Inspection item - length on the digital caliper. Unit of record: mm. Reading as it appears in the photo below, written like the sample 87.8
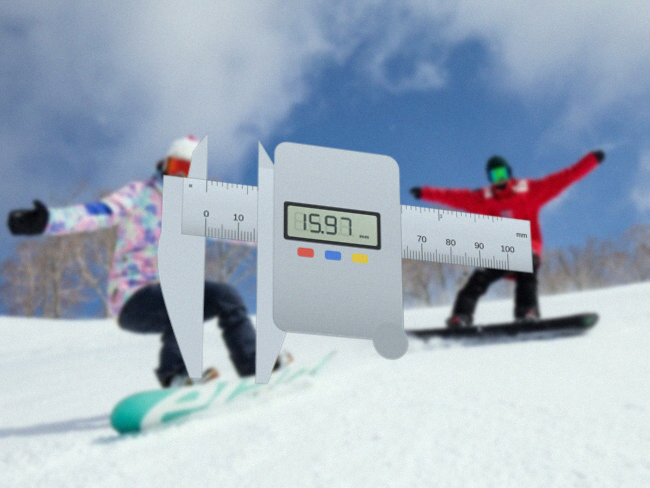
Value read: 15.97
